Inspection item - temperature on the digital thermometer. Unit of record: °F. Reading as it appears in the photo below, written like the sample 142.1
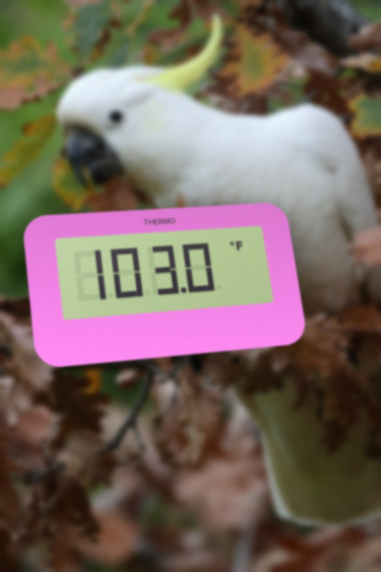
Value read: 103.0
